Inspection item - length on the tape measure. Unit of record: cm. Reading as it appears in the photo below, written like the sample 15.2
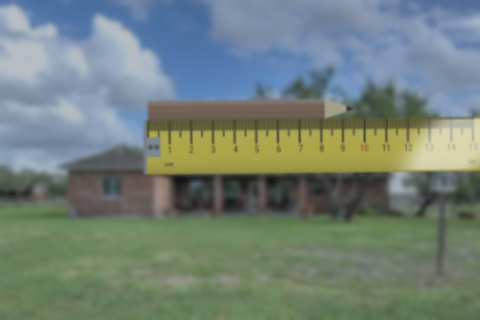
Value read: 9.5
